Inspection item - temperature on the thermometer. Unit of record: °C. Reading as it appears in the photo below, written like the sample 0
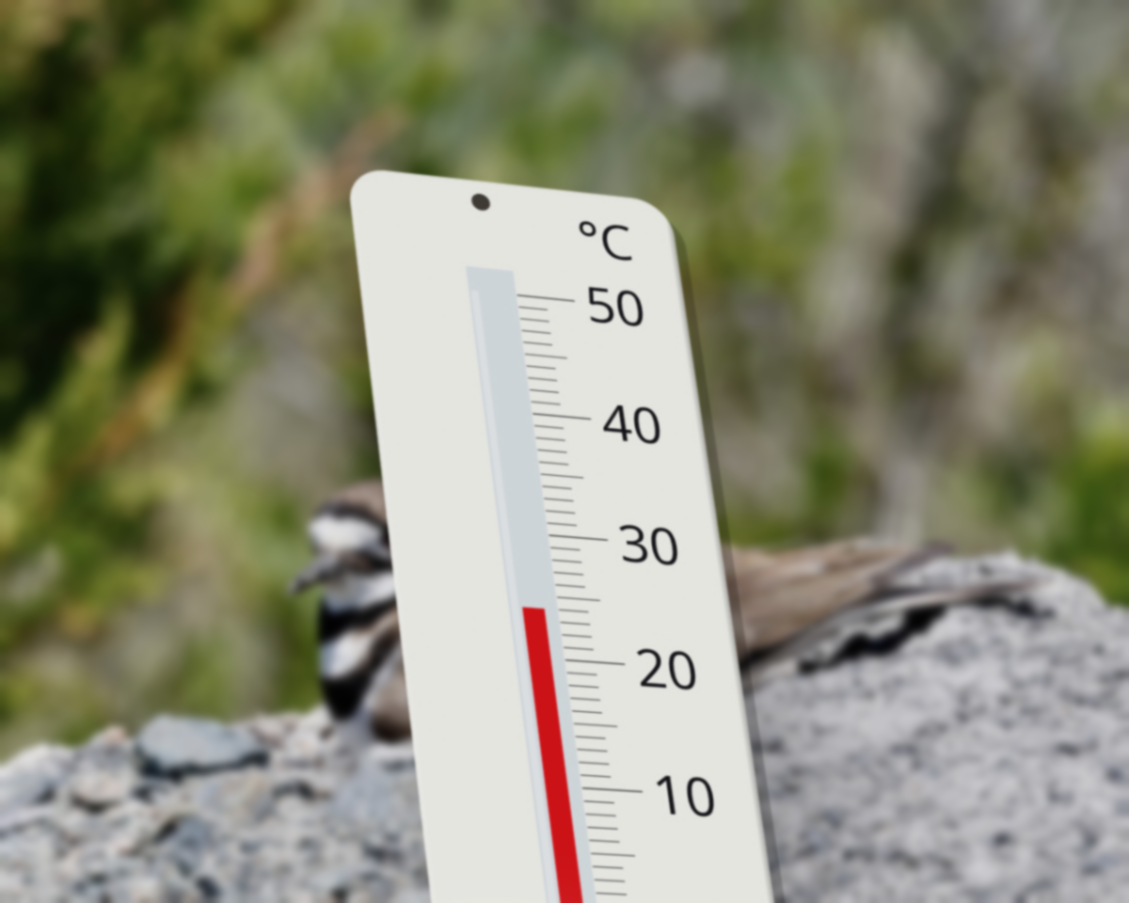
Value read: 24
